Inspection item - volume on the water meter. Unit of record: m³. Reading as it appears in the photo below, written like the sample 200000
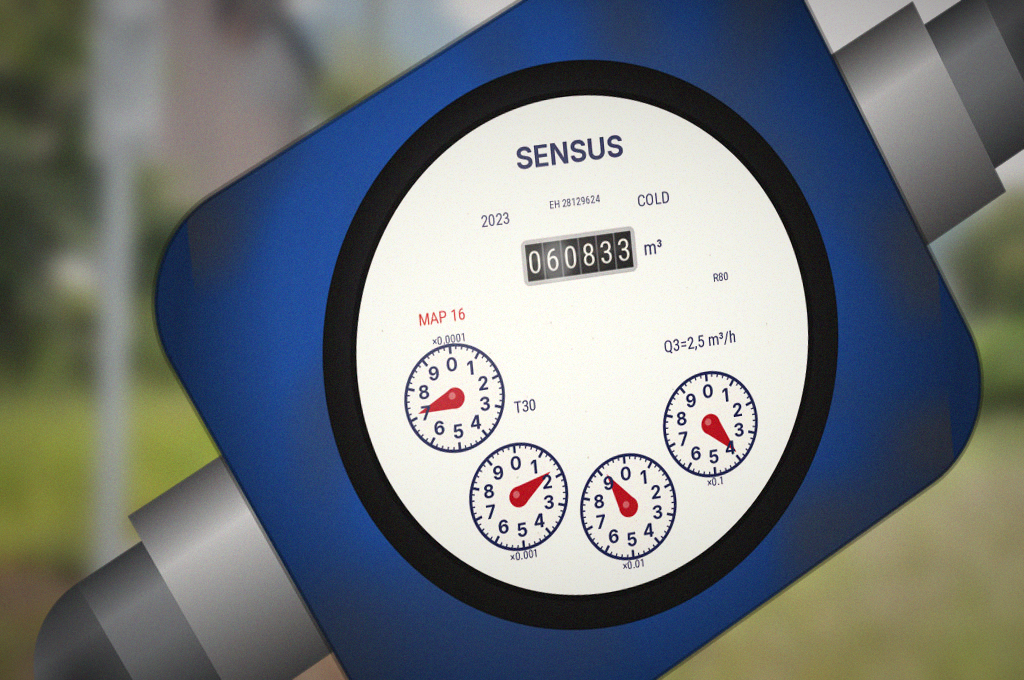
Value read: 60833.3917
